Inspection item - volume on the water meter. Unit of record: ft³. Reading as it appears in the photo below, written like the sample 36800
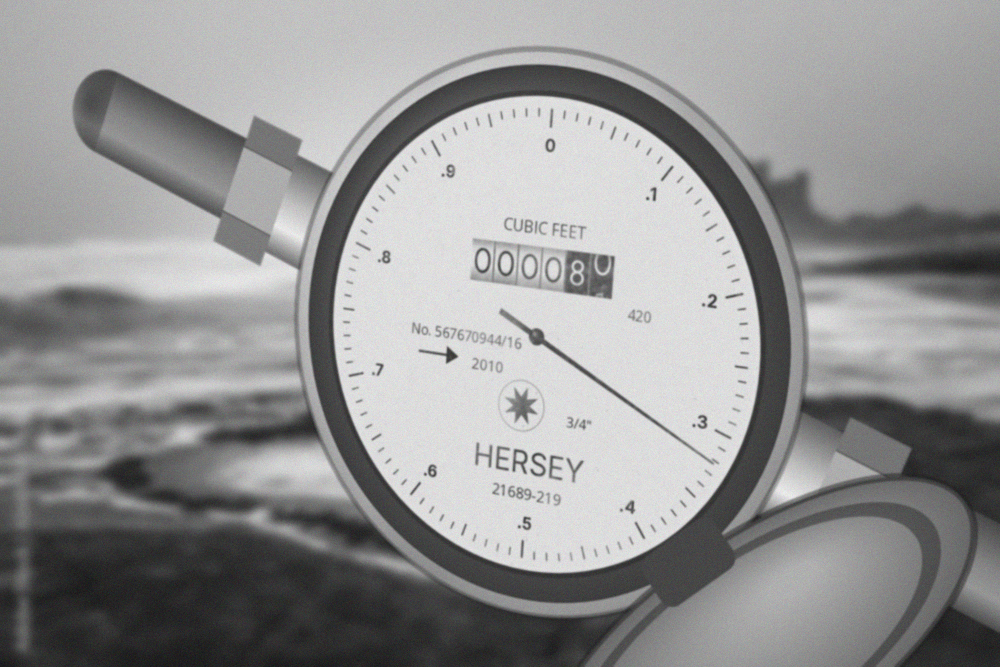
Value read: 80.32
